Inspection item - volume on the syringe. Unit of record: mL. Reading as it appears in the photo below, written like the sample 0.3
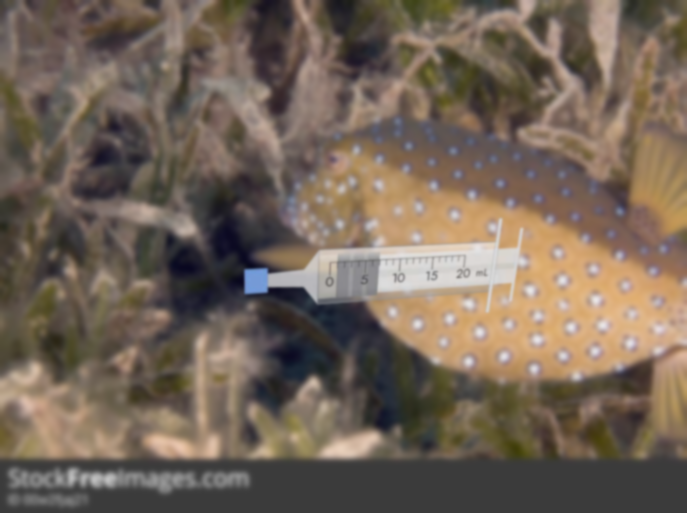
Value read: 1
